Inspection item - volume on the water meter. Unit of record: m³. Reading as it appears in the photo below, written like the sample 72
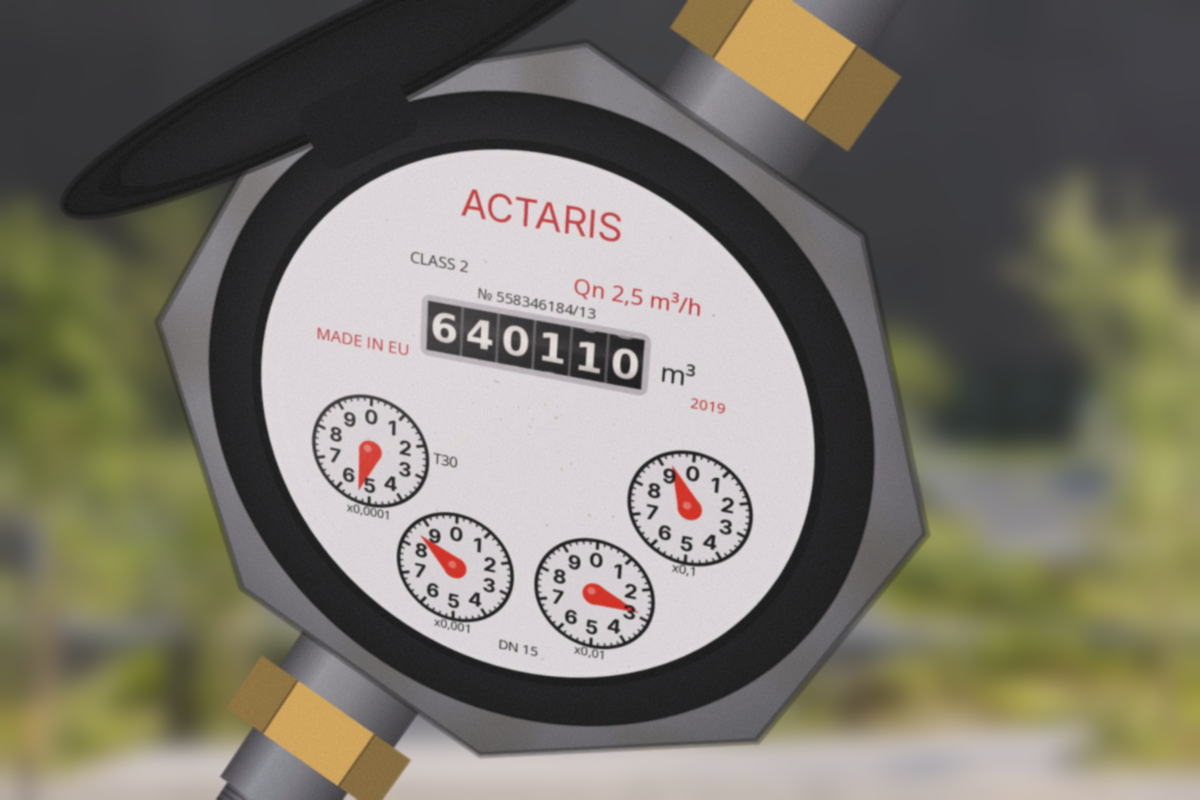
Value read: 640109.9285
